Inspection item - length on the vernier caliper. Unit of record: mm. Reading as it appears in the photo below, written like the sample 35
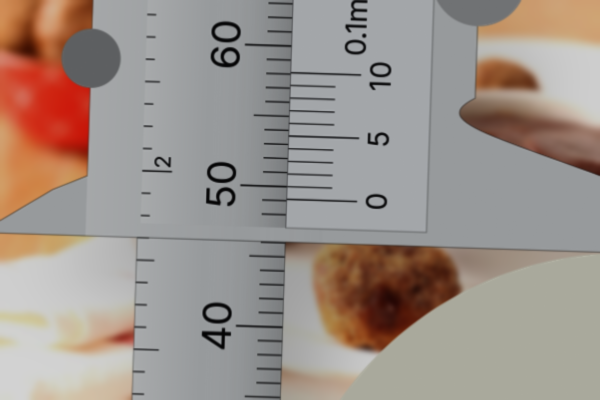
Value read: 49.1
